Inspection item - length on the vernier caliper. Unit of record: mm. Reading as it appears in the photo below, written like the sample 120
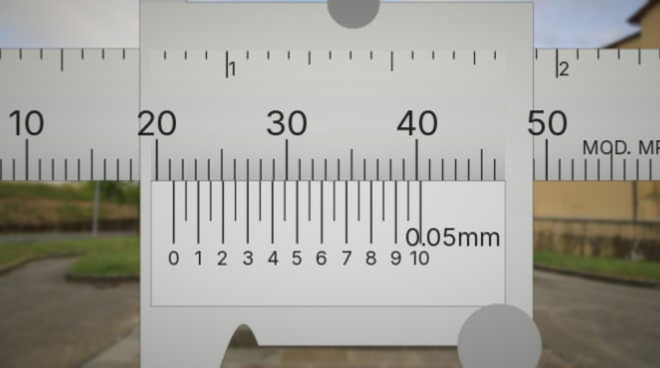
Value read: 21.3
